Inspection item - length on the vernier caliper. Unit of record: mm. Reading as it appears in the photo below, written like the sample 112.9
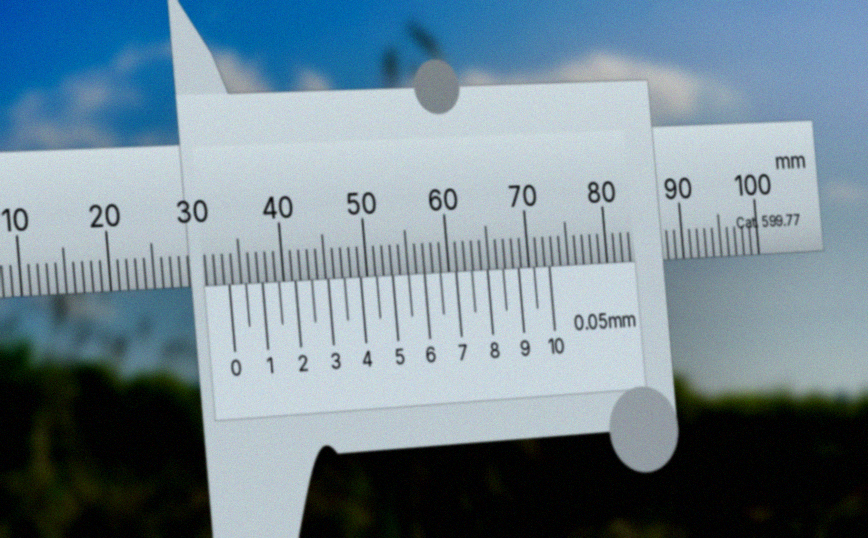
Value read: 33.6
